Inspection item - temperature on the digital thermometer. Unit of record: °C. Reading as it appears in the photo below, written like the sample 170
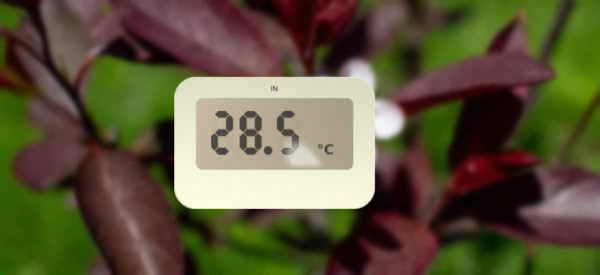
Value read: 28.5
